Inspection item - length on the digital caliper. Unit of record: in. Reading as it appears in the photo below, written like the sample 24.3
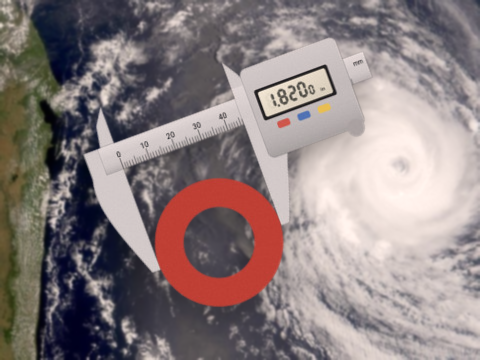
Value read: 1.8200
